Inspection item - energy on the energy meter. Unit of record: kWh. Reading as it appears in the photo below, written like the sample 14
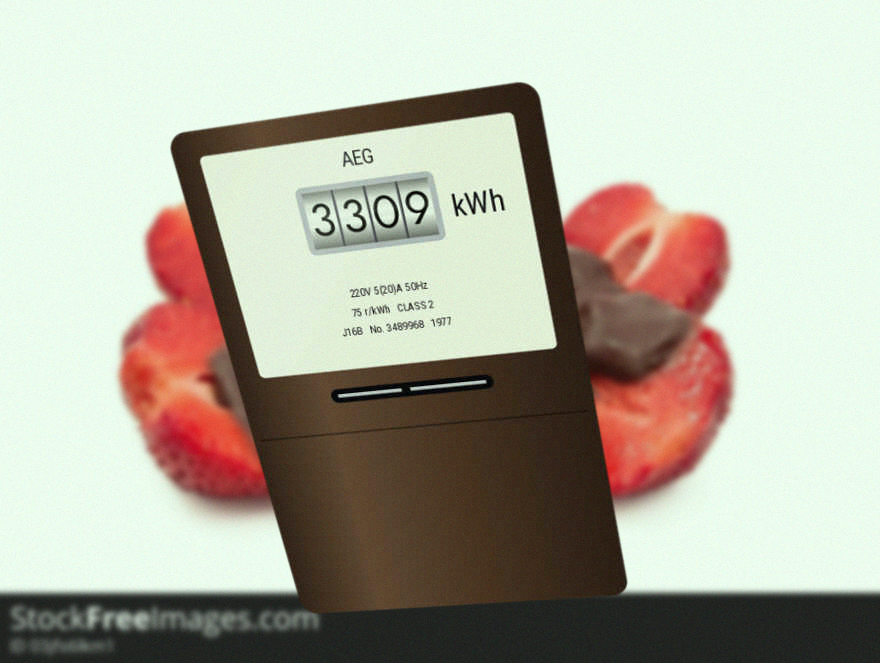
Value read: 3309
